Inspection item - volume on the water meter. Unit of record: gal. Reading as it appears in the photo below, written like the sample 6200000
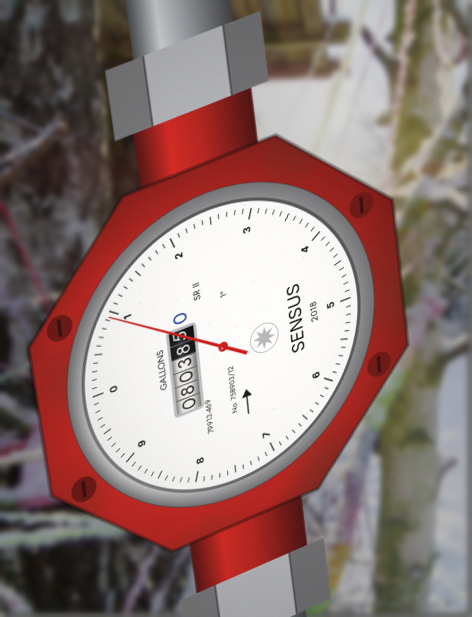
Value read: 803850.9
